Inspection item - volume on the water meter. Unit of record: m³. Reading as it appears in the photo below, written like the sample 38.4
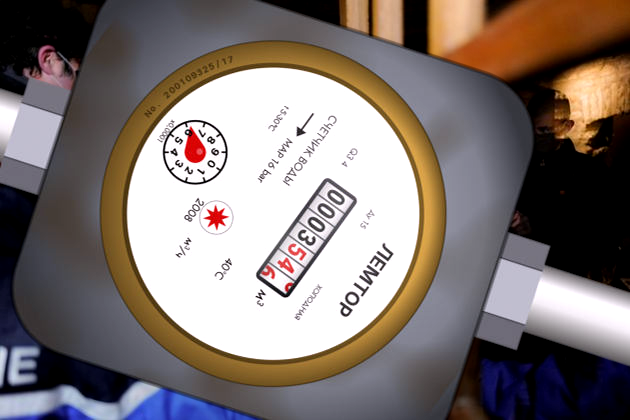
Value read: 3.5456
